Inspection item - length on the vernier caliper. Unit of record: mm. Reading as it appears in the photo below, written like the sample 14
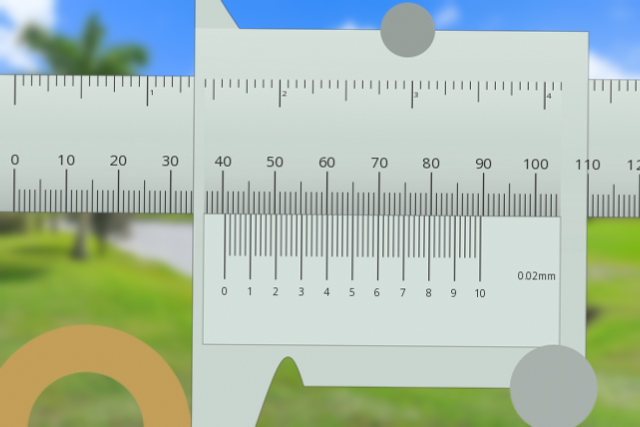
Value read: 40.5
